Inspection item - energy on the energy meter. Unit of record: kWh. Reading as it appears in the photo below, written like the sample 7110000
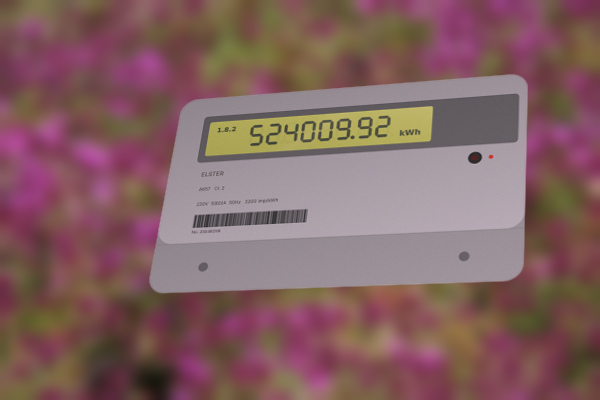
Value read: 524009.92
